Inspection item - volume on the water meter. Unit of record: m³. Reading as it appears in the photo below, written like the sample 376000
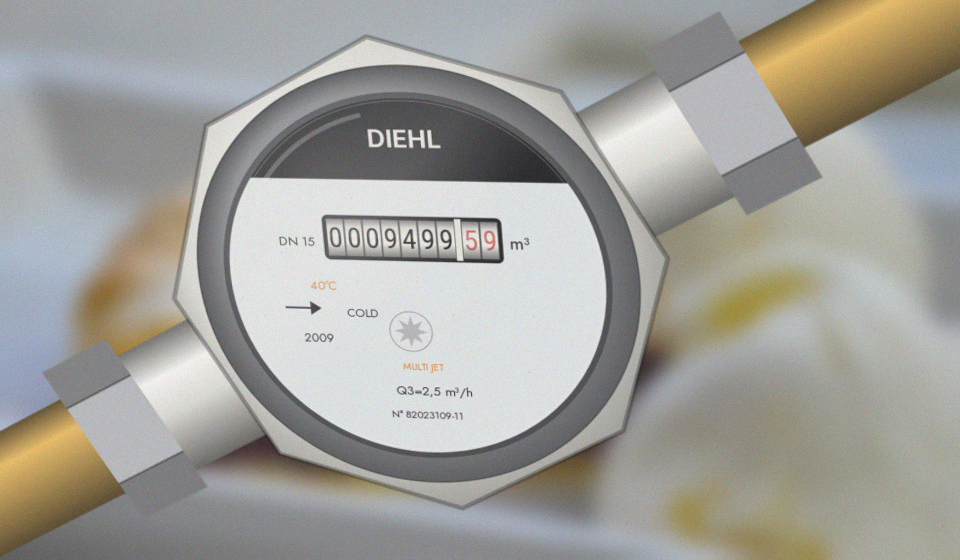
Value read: 9499.59
